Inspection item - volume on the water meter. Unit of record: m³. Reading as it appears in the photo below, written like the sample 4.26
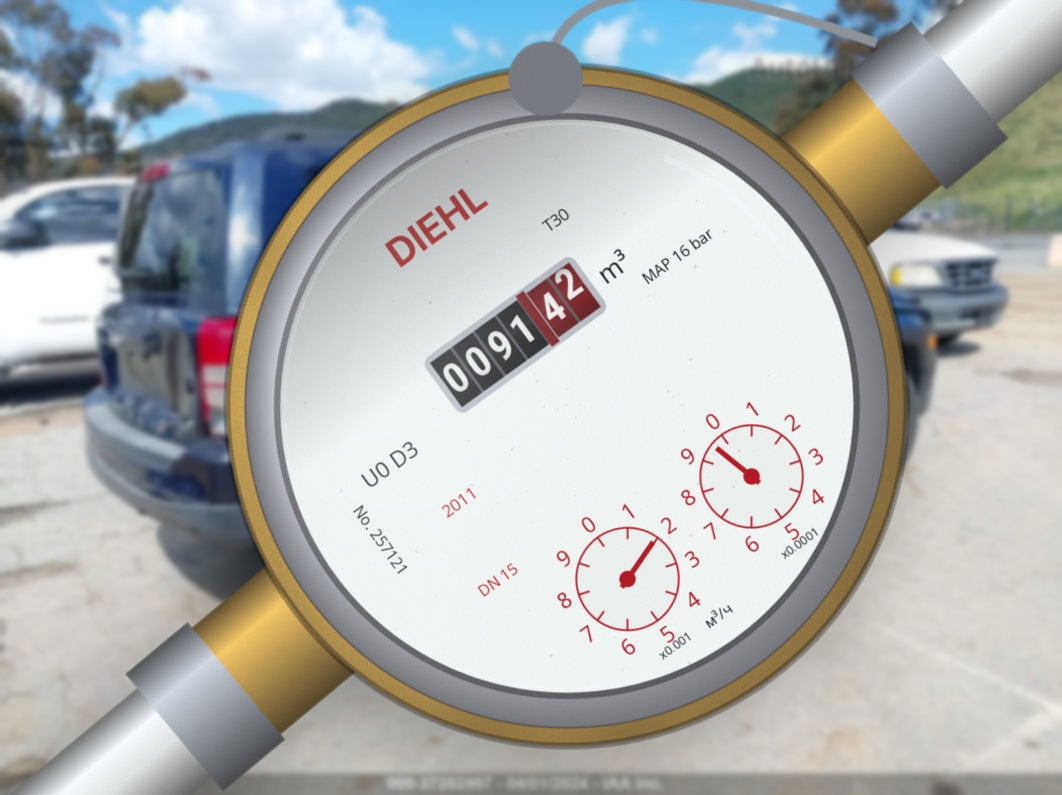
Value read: 91.4219
